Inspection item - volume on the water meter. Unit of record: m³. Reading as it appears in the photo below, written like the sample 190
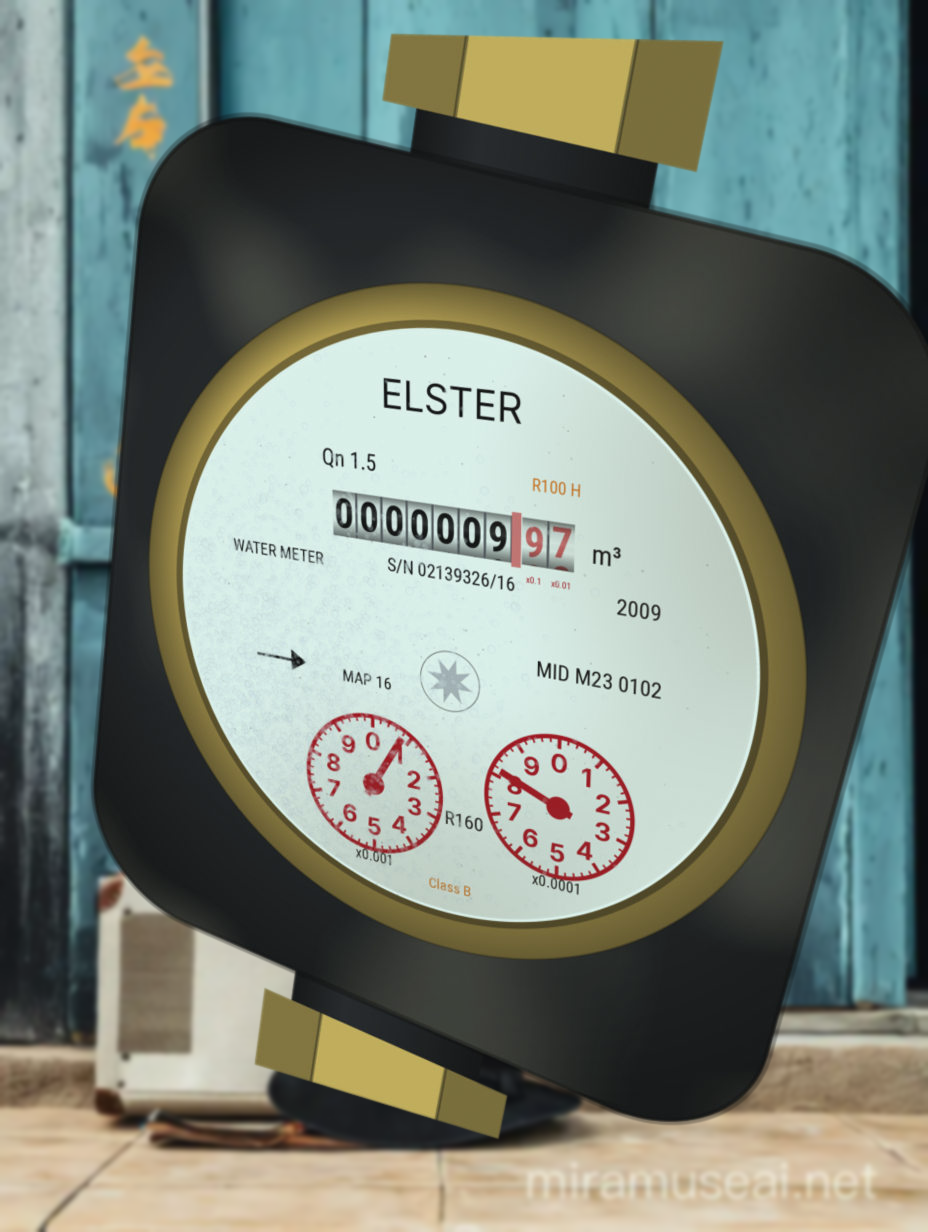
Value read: 9.9708
